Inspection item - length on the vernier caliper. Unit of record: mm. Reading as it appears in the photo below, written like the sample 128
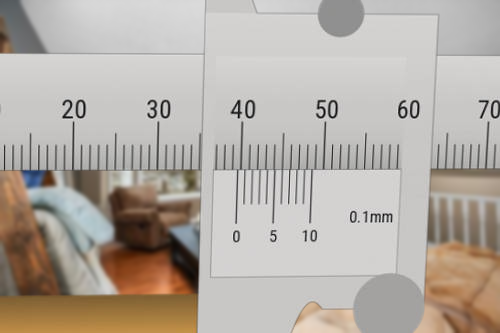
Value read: 39.6
